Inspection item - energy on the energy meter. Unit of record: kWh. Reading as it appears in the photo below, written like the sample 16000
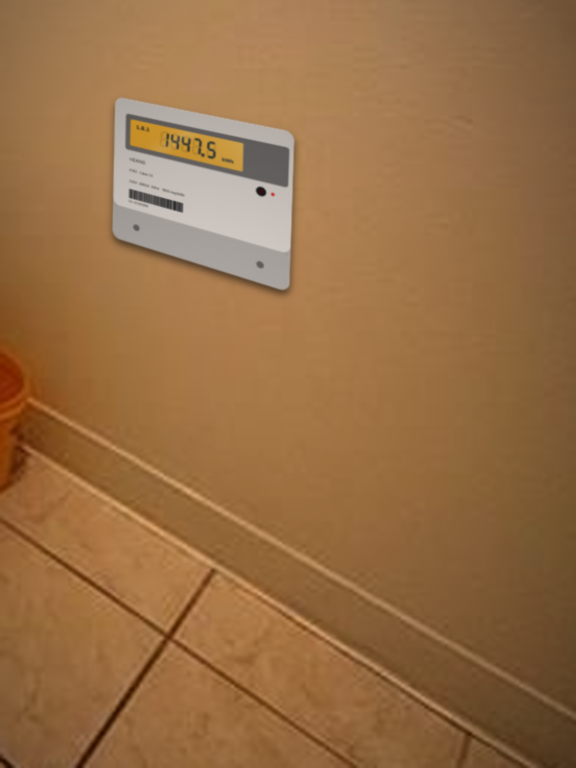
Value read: 1447.5
